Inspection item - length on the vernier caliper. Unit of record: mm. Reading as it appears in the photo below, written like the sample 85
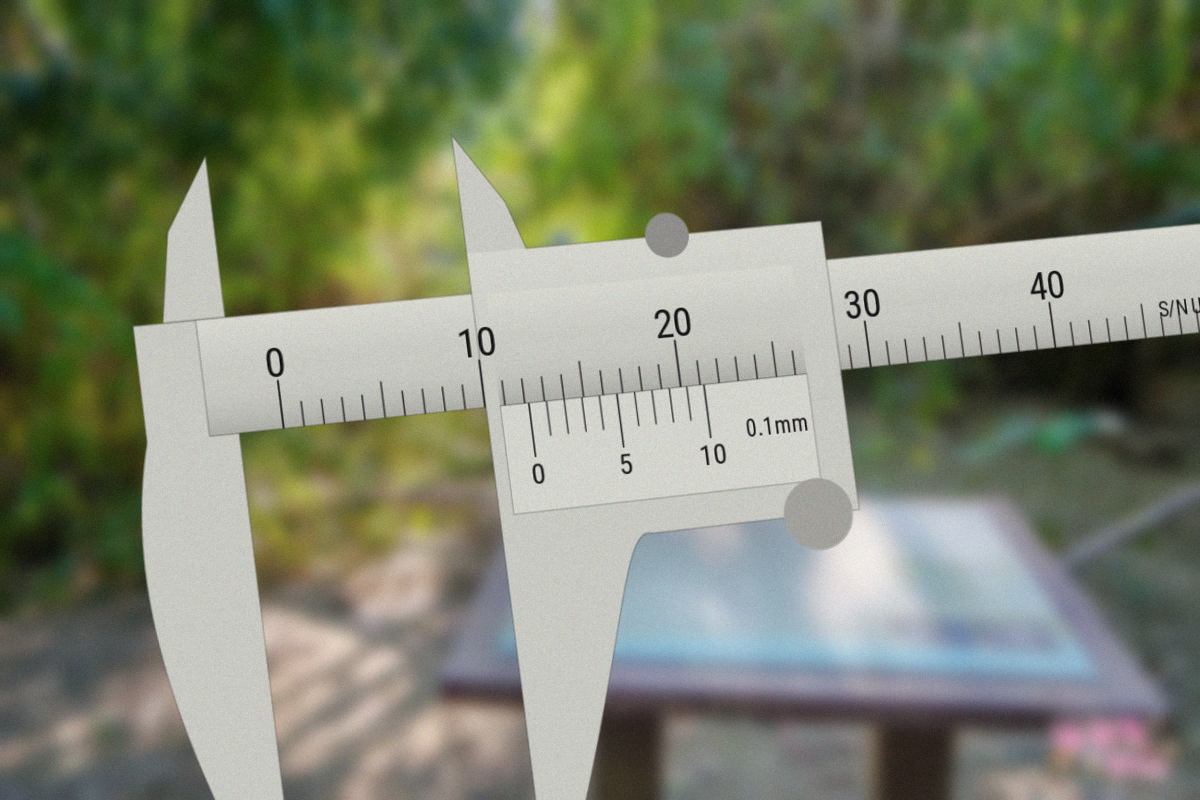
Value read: 12.2
